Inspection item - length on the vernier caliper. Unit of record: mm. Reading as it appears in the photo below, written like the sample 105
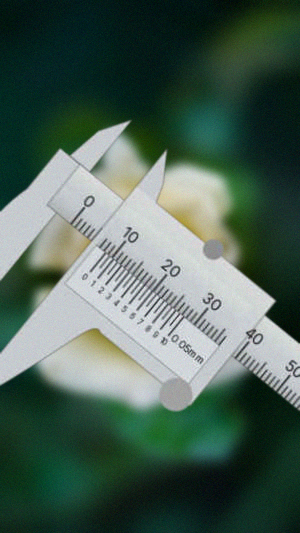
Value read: 8.5
